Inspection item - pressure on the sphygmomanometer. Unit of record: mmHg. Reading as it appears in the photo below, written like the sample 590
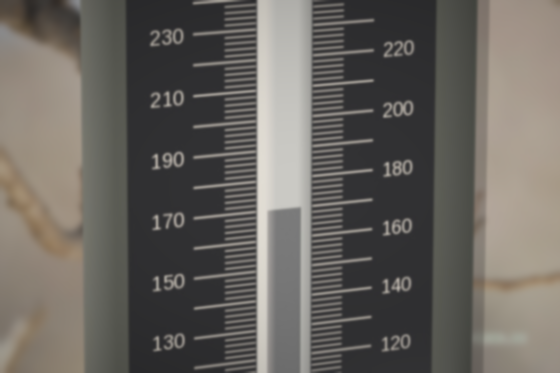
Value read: 170
